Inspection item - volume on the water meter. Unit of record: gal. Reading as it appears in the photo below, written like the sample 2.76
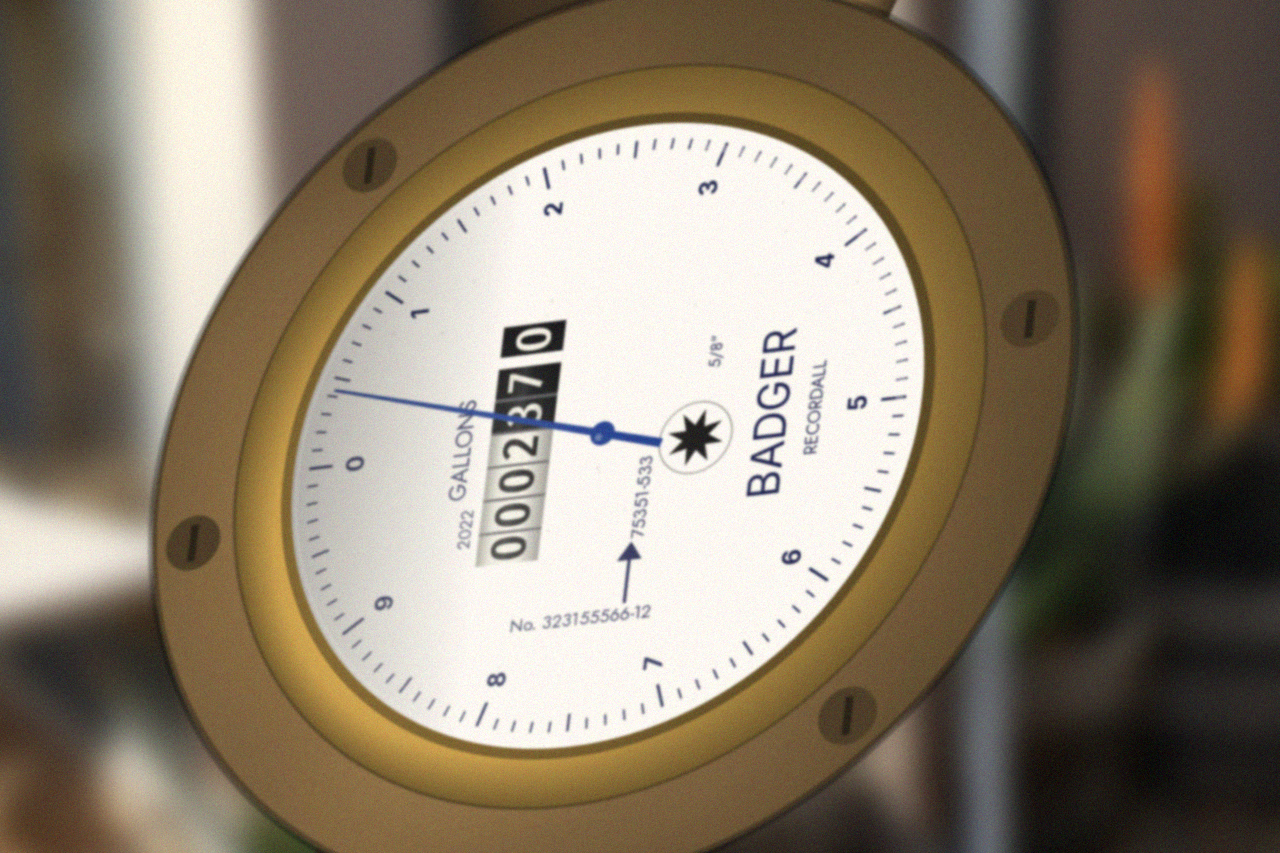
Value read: 2370.4
